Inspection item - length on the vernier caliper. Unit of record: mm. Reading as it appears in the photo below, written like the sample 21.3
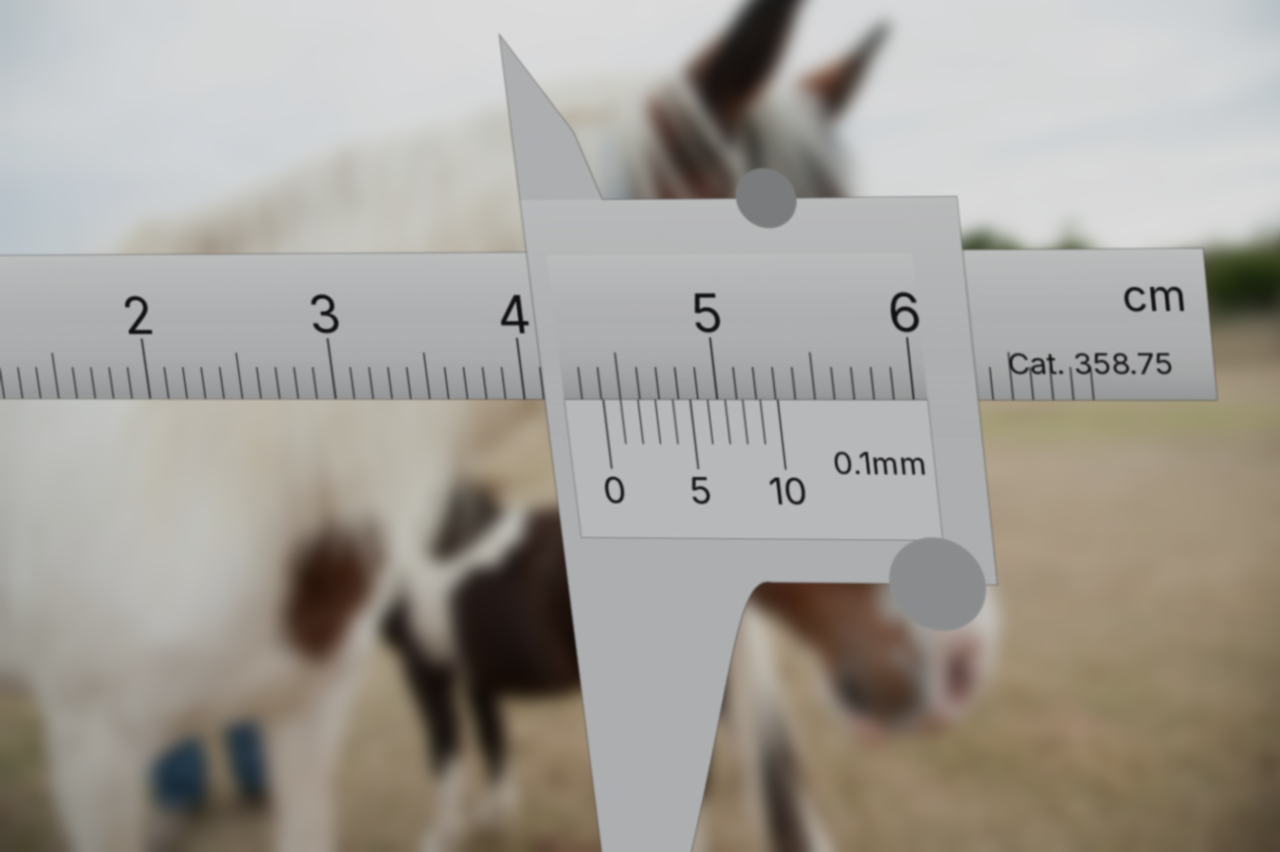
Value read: 44.1
